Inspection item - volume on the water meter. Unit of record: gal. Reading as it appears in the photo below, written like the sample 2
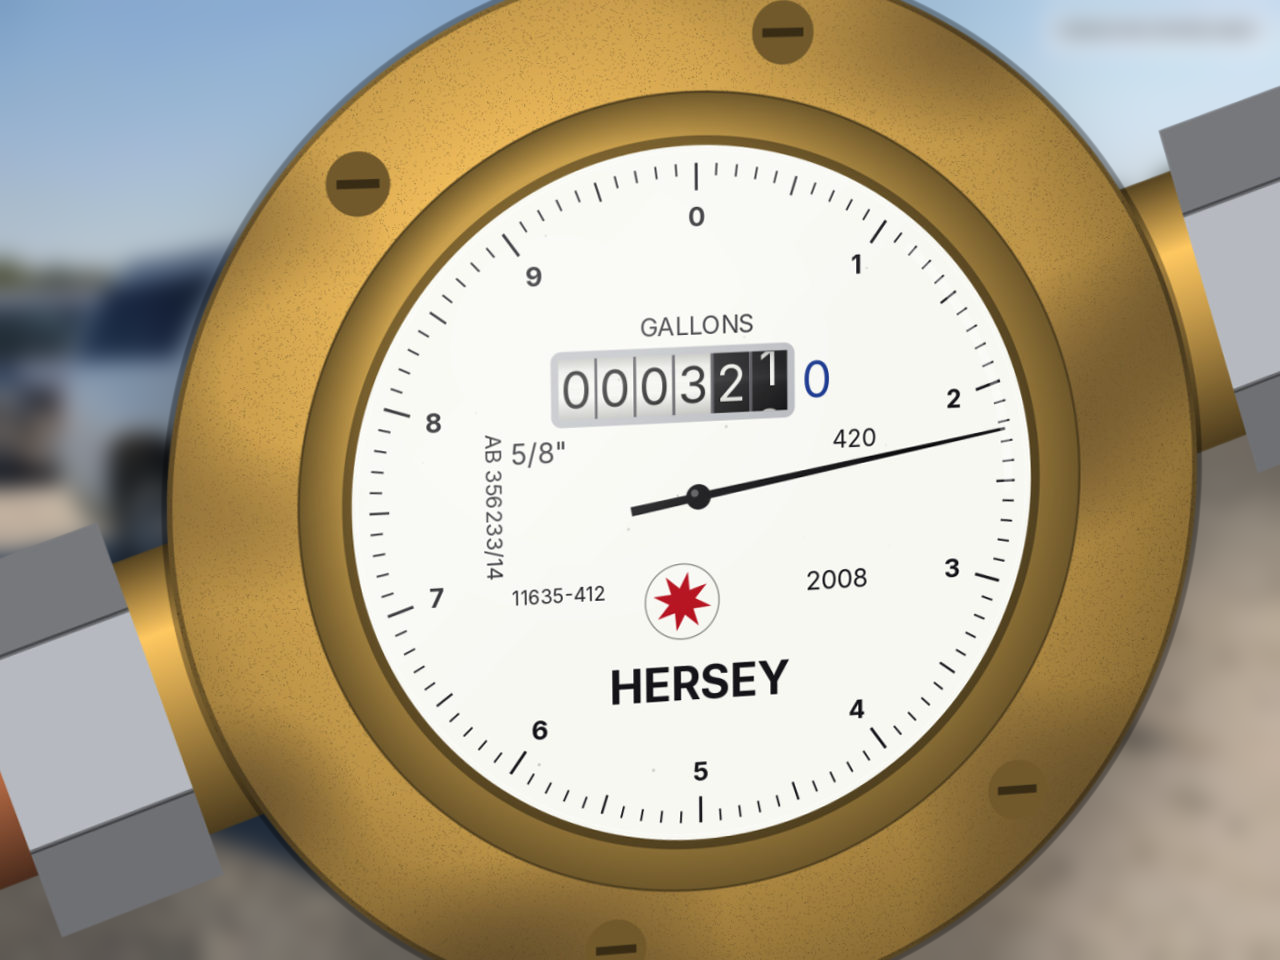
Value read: 3212.2
